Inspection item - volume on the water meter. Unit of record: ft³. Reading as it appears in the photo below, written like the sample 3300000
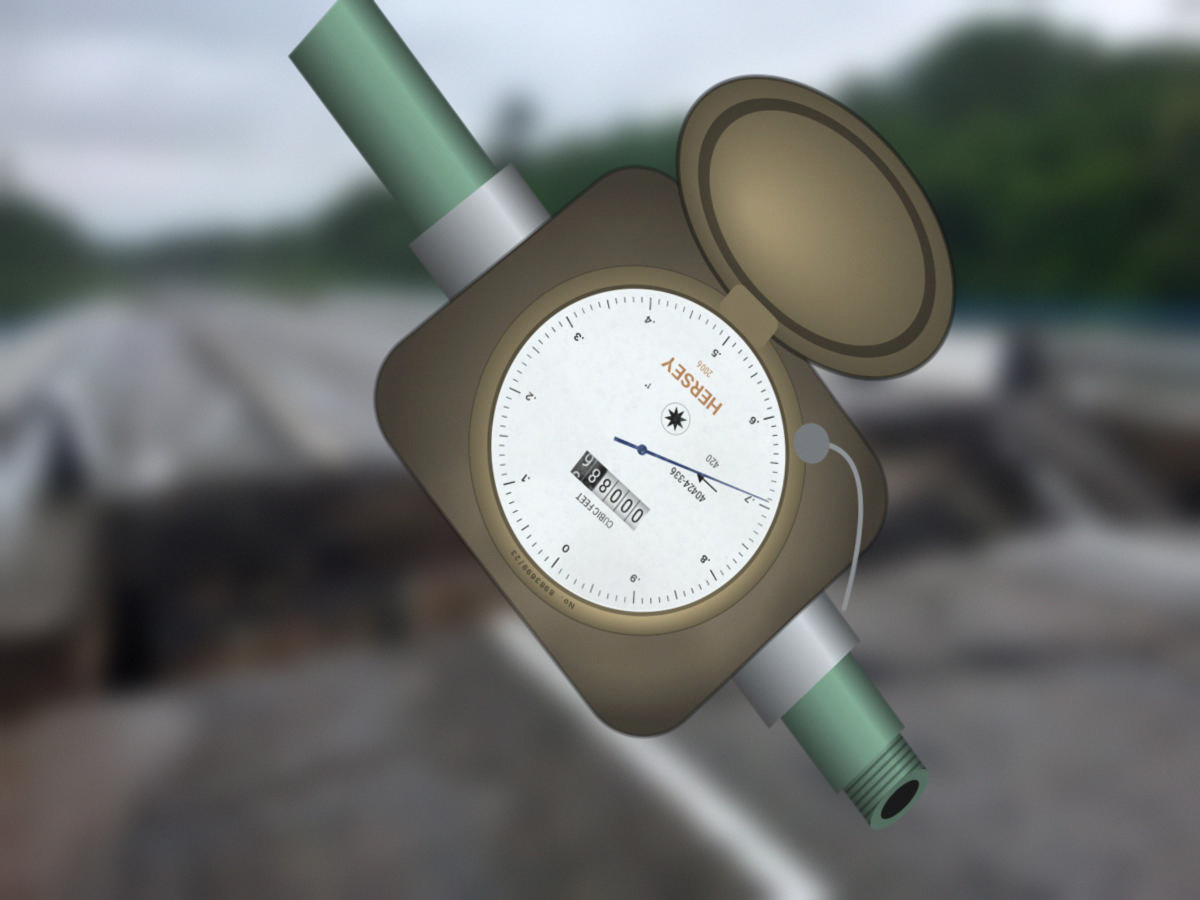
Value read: 885.69
